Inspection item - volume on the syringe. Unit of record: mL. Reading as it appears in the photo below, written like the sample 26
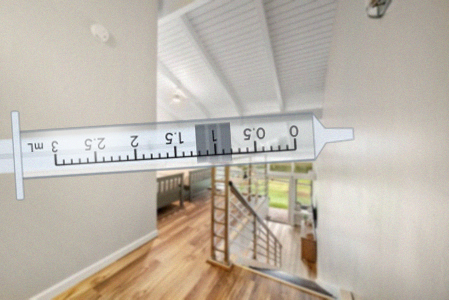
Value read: 0.8
